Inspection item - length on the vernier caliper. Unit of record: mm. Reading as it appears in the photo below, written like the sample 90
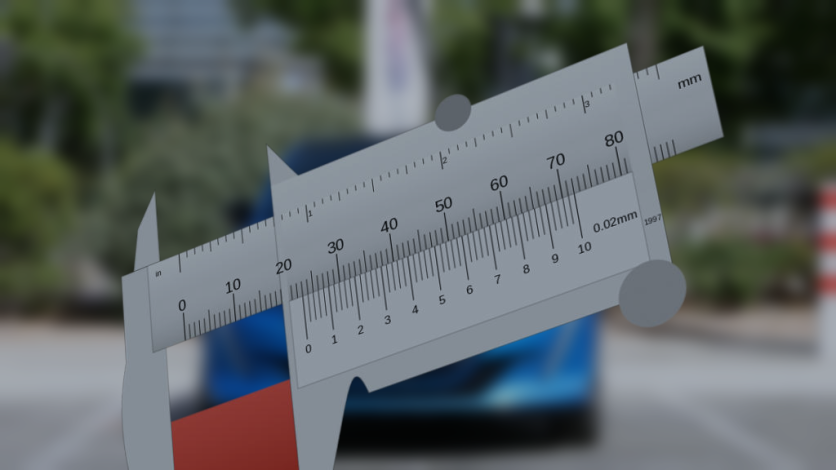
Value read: 23.0
